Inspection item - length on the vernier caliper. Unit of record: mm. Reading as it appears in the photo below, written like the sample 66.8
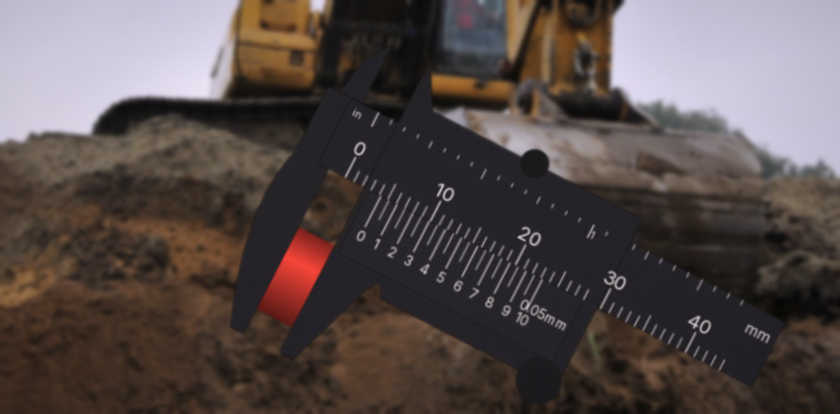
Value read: 4.2
